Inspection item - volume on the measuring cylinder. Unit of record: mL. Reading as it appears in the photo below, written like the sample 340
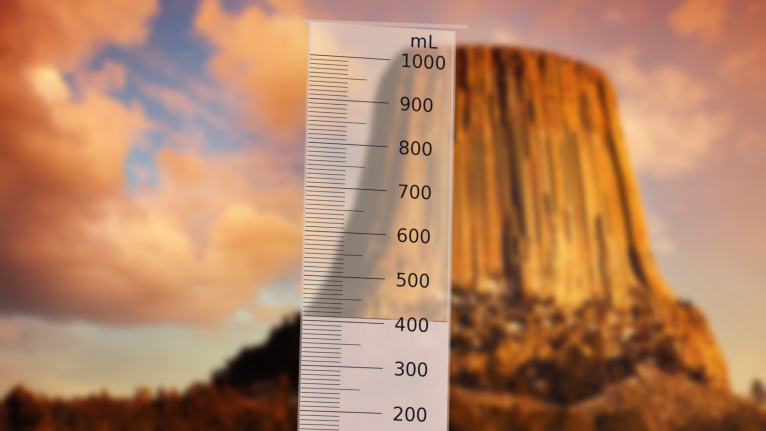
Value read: 410
